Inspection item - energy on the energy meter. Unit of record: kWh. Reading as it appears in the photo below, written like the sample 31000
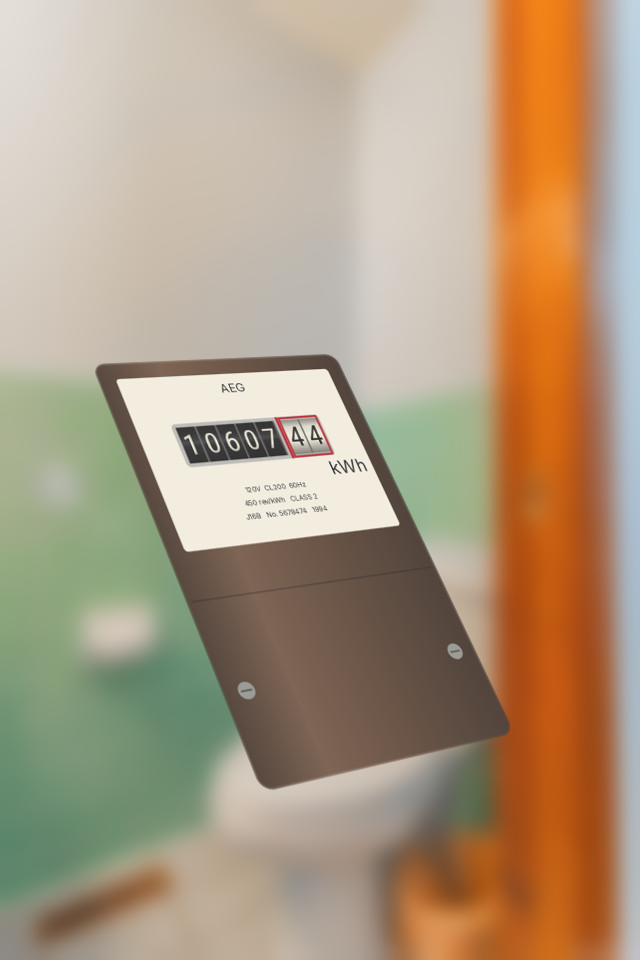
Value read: 10607.44
